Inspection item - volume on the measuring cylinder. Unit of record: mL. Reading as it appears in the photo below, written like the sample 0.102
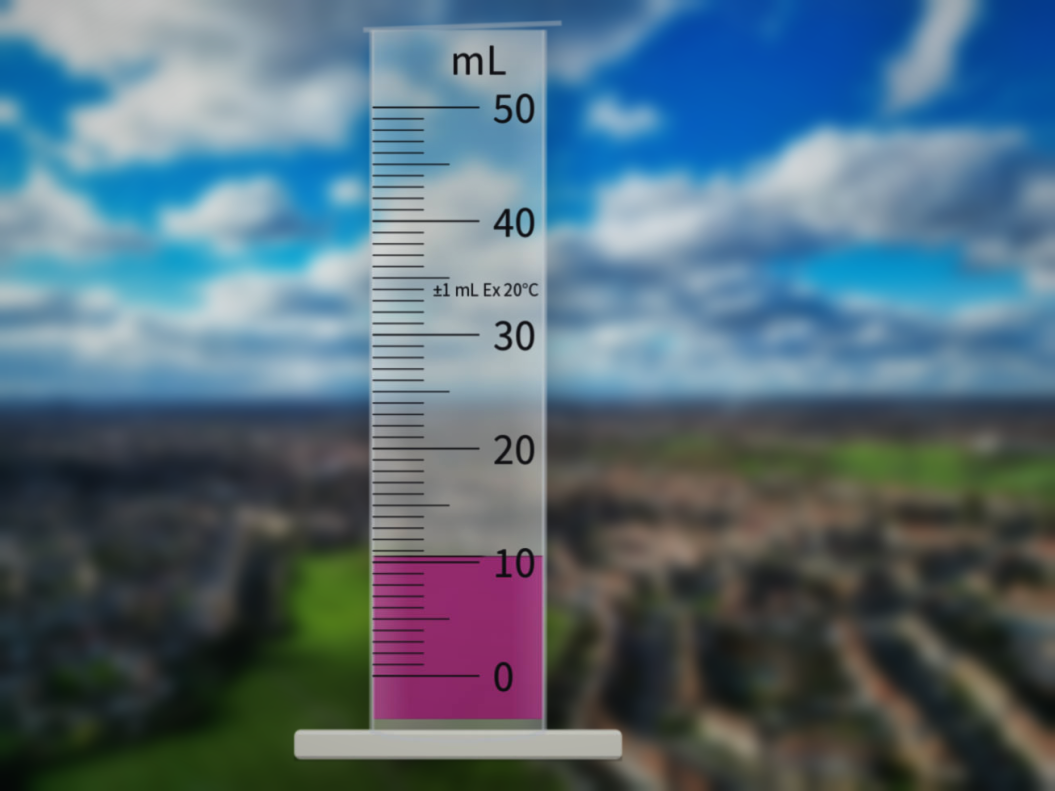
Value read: 10.5
